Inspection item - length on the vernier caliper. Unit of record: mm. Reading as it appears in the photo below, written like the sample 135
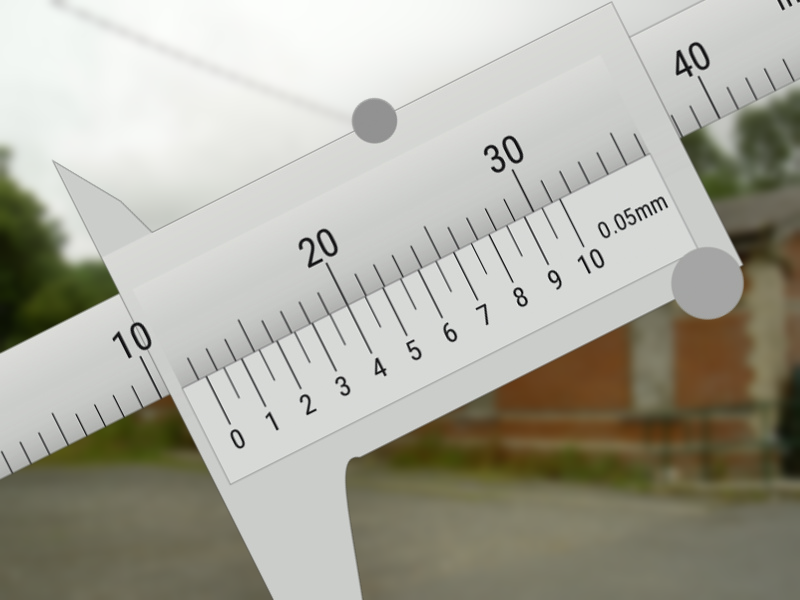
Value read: 12.4
